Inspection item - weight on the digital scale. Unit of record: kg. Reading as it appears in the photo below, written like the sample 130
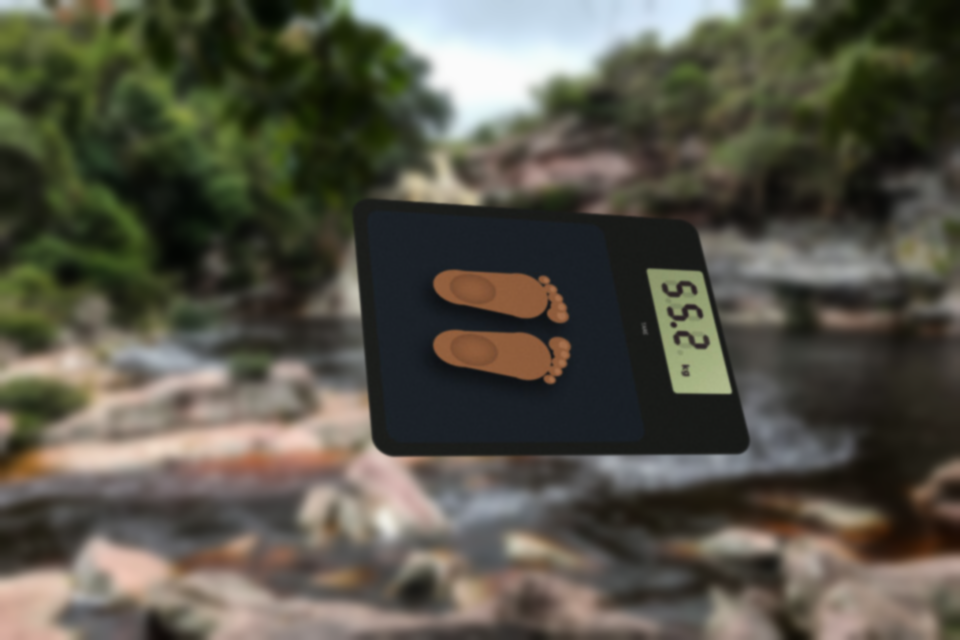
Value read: 55.2
